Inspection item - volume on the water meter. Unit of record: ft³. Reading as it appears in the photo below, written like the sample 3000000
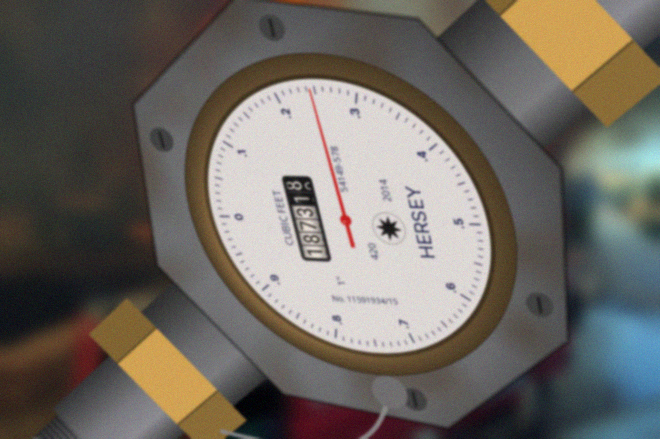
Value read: 187318.24
